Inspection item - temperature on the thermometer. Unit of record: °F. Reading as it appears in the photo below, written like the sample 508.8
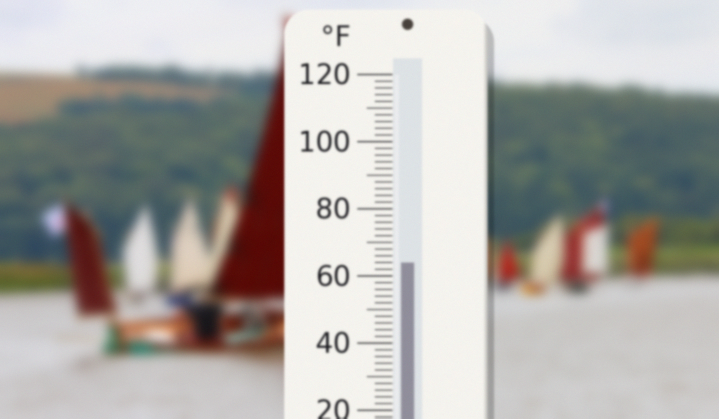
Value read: 64
